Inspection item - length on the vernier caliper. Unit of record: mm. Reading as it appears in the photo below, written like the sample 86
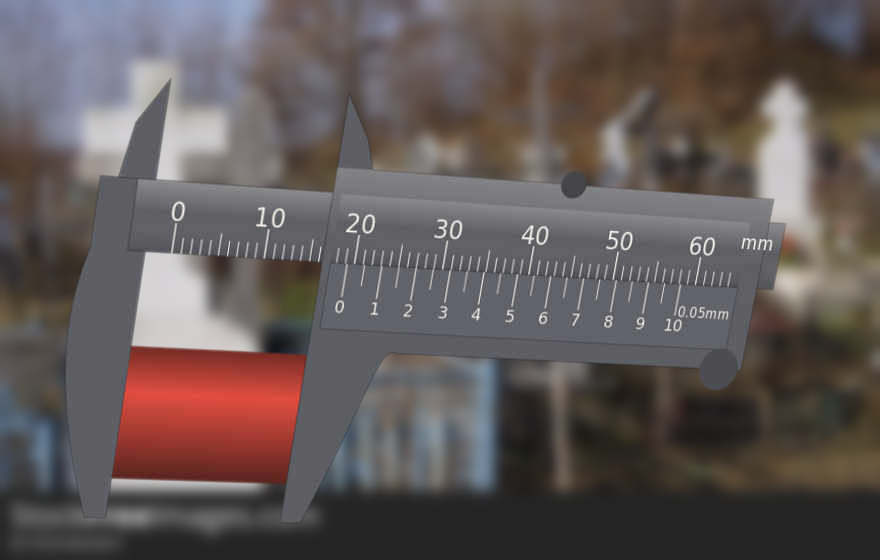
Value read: 19.2
